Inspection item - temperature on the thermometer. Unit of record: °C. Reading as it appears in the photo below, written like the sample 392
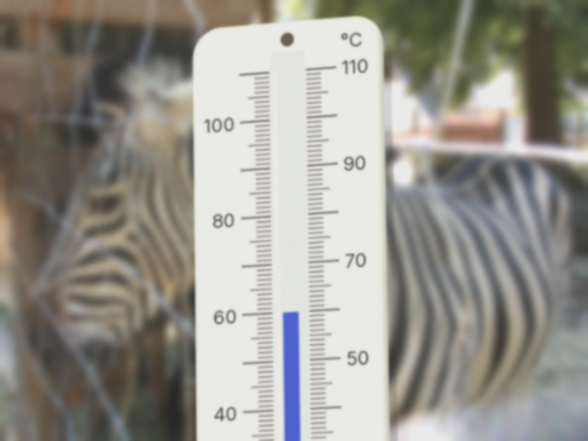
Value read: 60
